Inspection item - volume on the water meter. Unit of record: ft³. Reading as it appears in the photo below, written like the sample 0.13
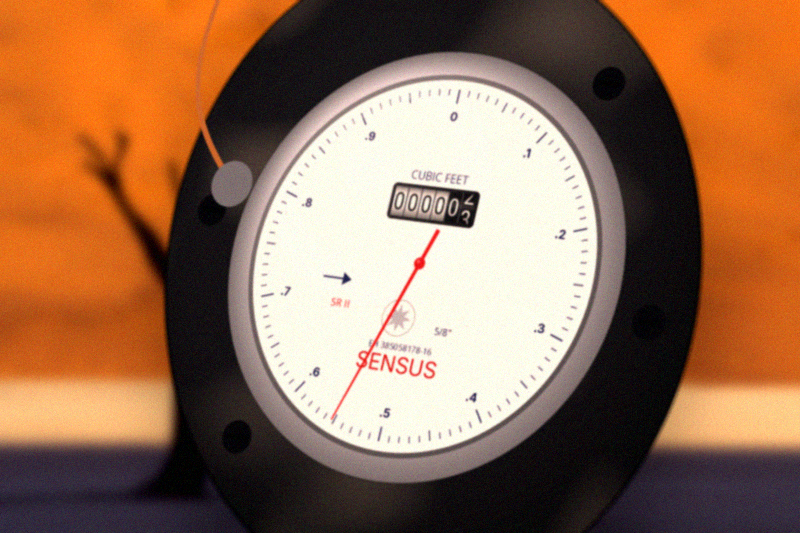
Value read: 2.55
